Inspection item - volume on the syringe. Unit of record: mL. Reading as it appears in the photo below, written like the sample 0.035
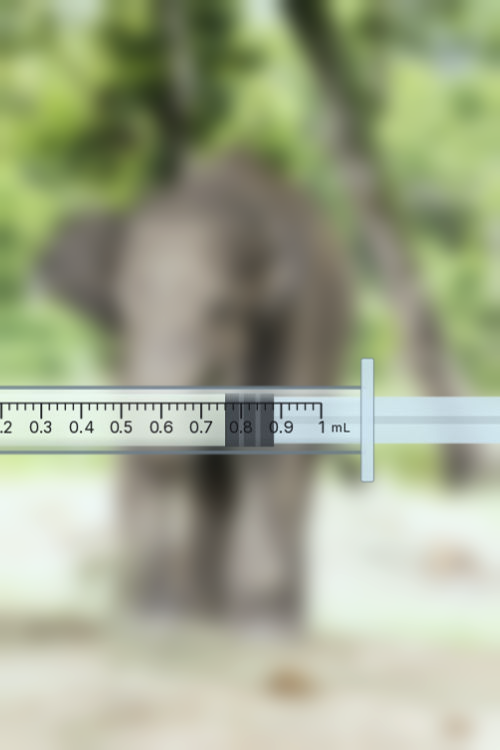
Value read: 0.76
